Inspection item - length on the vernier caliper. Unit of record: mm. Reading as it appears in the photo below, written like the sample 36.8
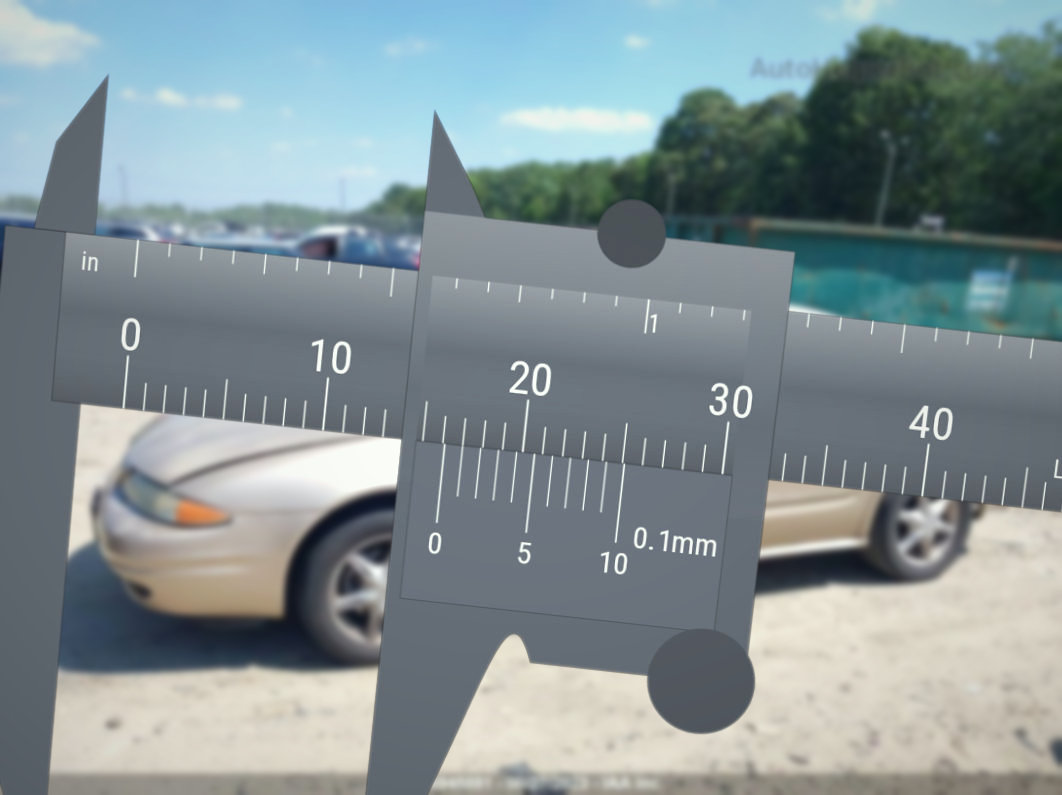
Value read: 16.1
